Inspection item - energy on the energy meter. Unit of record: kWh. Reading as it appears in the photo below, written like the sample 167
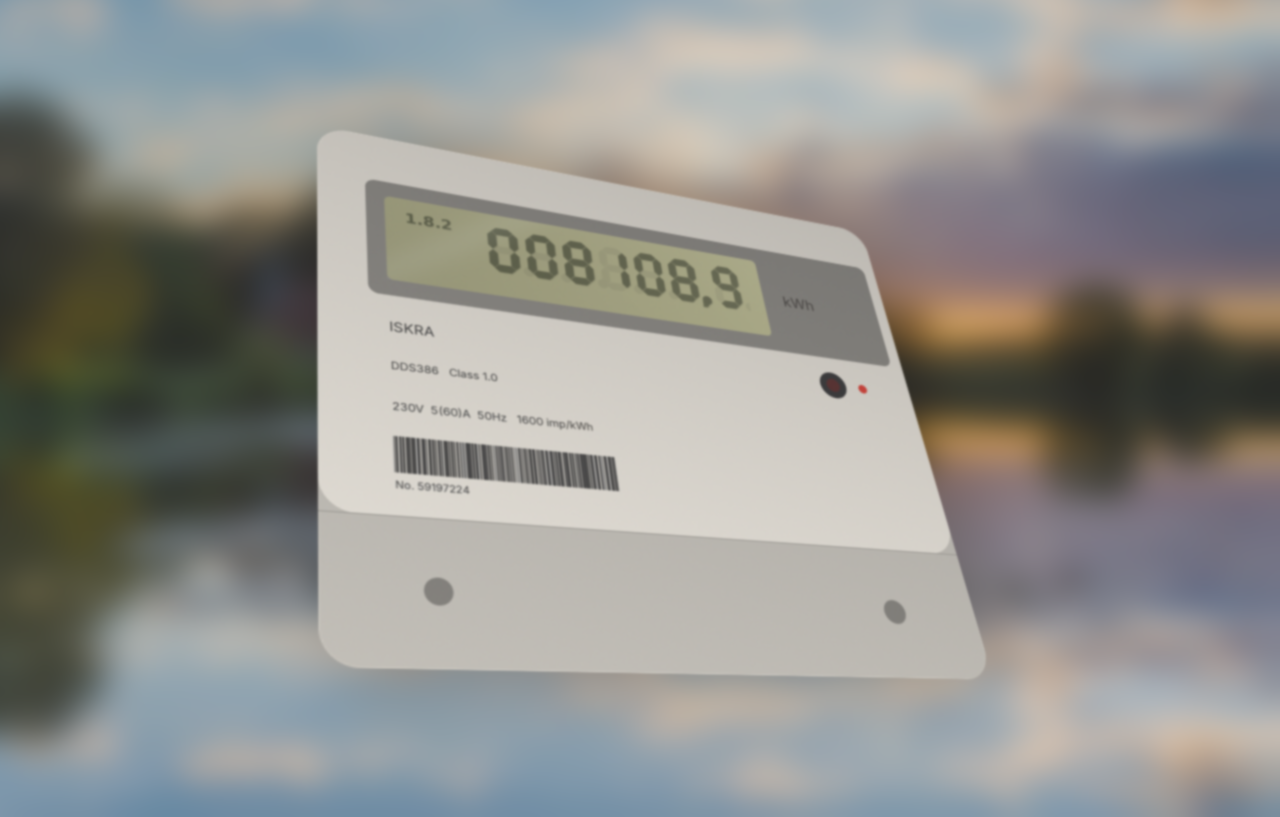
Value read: 8108.9
